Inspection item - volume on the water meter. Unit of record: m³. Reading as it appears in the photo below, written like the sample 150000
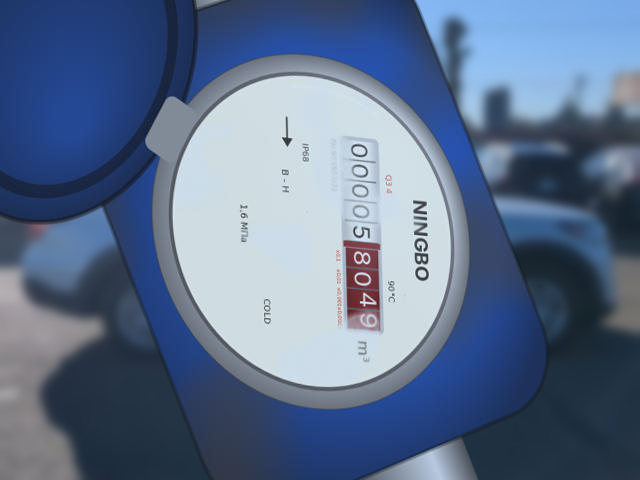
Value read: 5.8049
